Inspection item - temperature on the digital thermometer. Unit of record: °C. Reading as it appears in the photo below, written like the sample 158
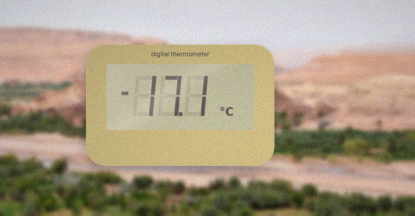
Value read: -17.1
